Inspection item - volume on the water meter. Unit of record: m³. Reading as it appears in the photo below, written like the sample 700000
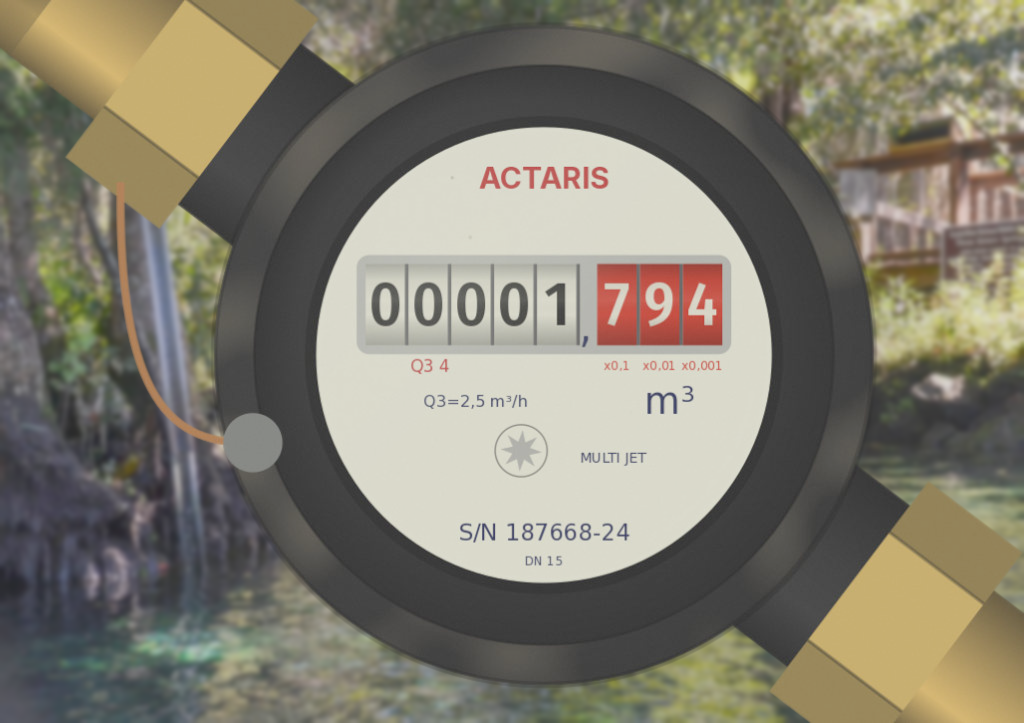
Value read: 1.794
